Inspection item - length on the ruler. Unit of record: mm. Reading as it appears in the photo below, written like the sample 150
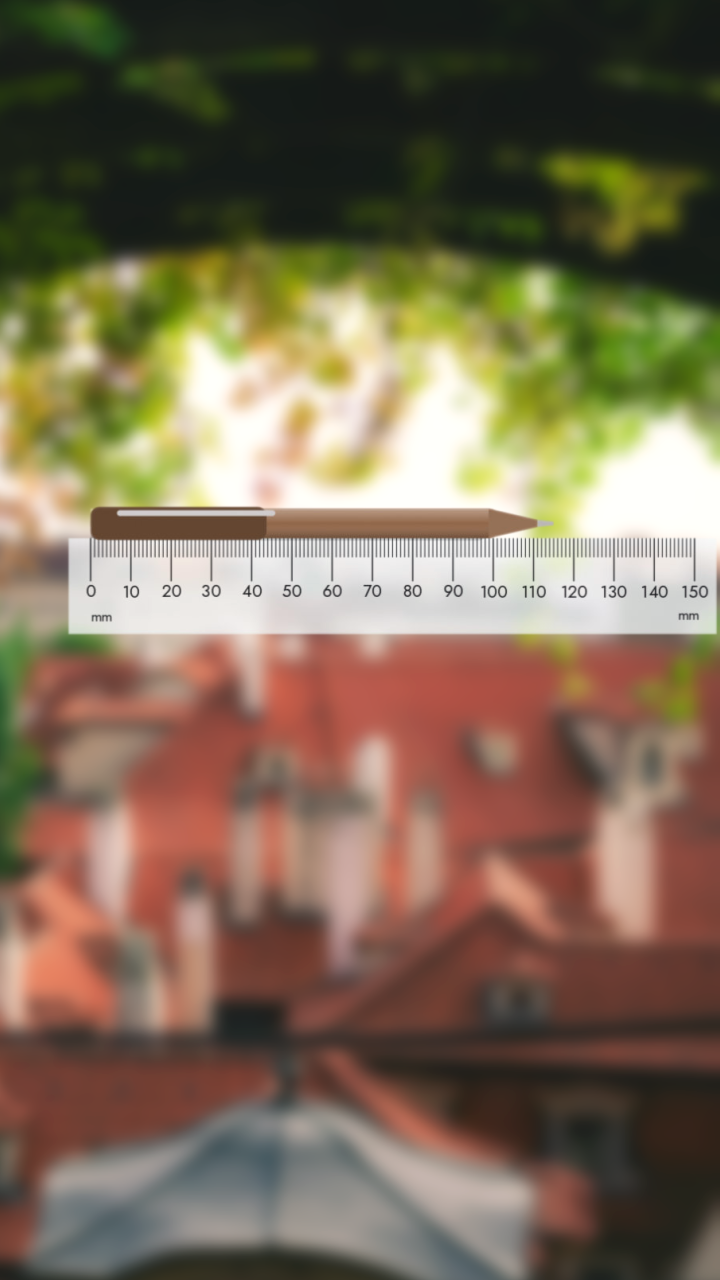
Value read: 115
